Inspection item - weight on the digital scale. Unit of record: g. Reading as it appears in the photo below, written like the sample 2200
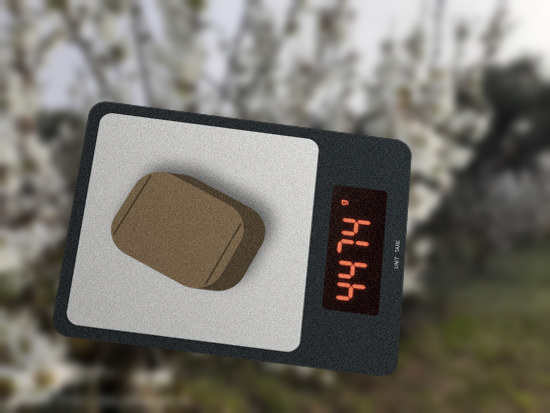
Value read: 4474
